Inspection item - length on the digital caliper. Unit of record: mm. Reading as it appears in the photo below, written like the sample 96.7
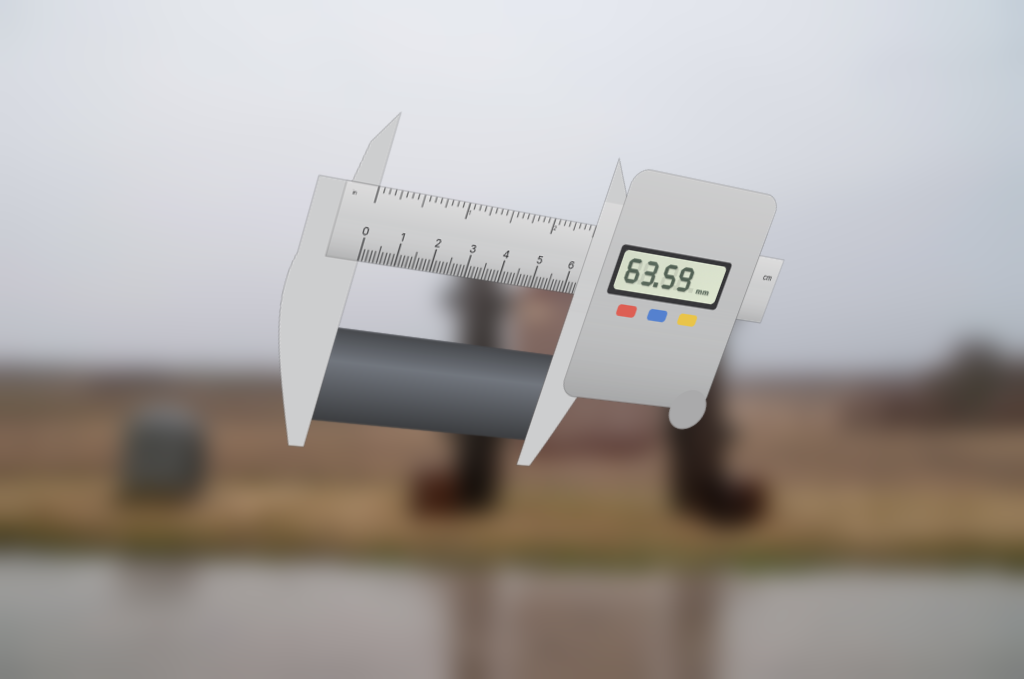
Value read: 63.59
